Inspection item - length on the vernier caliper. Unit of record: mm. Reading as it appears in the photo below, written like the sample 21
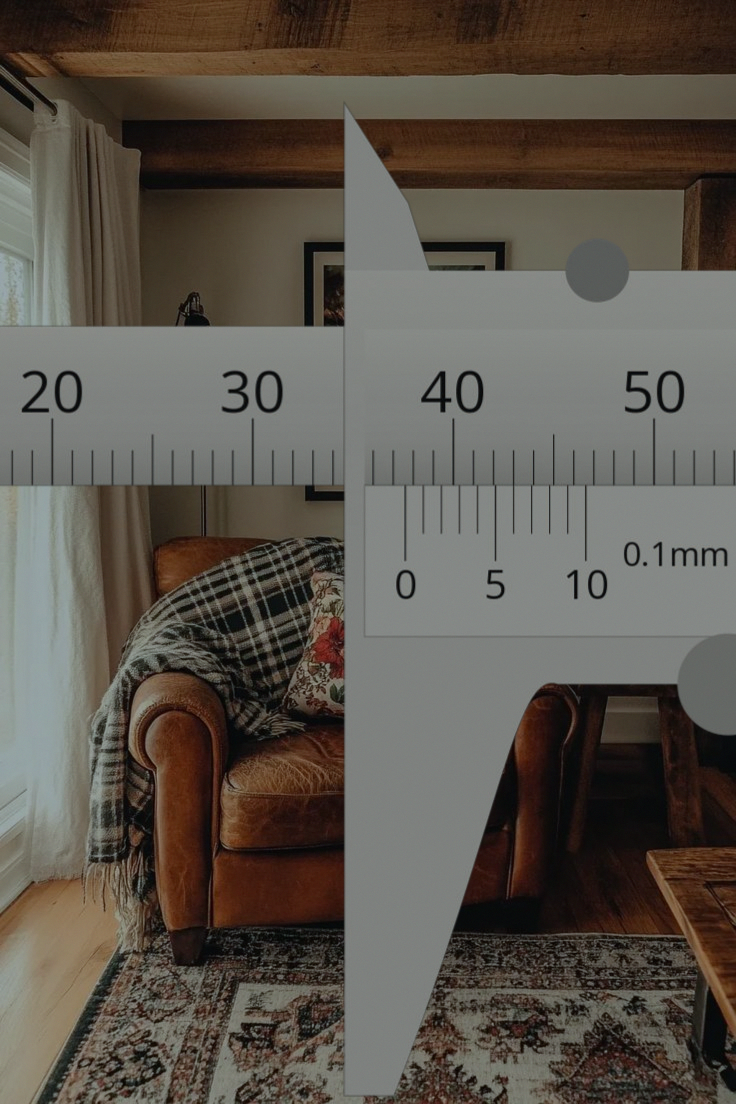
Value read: 37.6
